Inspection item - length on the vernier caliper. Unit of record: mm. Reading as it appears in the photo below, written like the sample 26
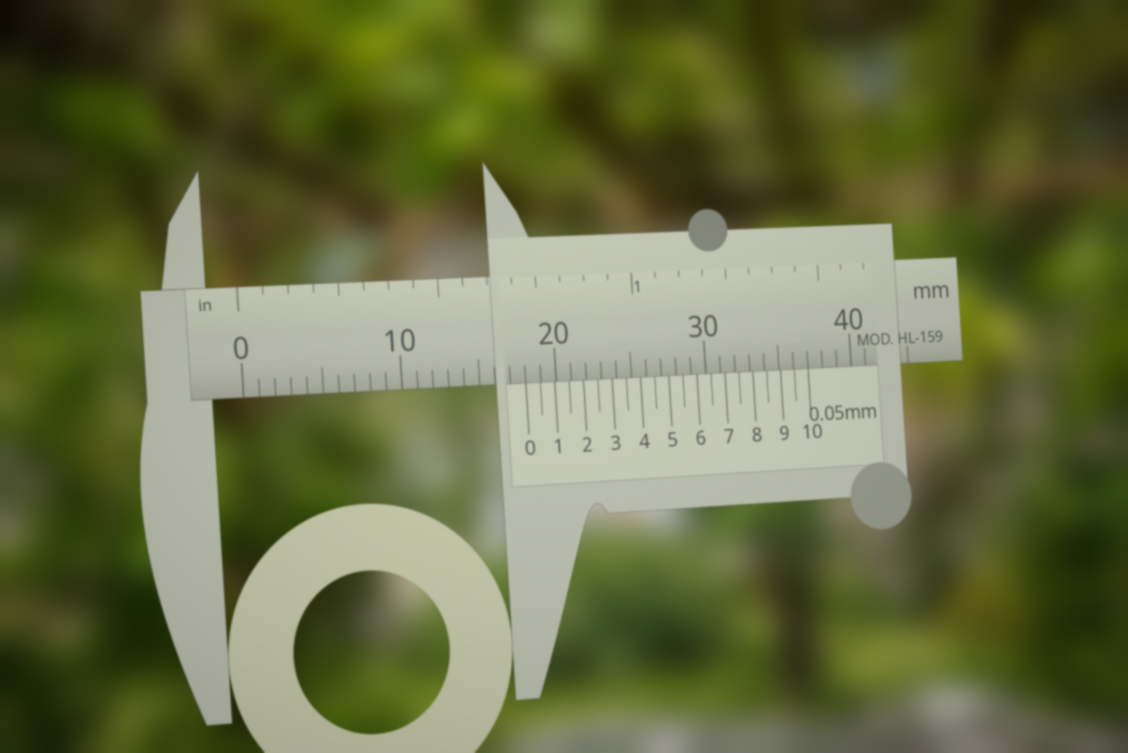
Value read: 18.0
